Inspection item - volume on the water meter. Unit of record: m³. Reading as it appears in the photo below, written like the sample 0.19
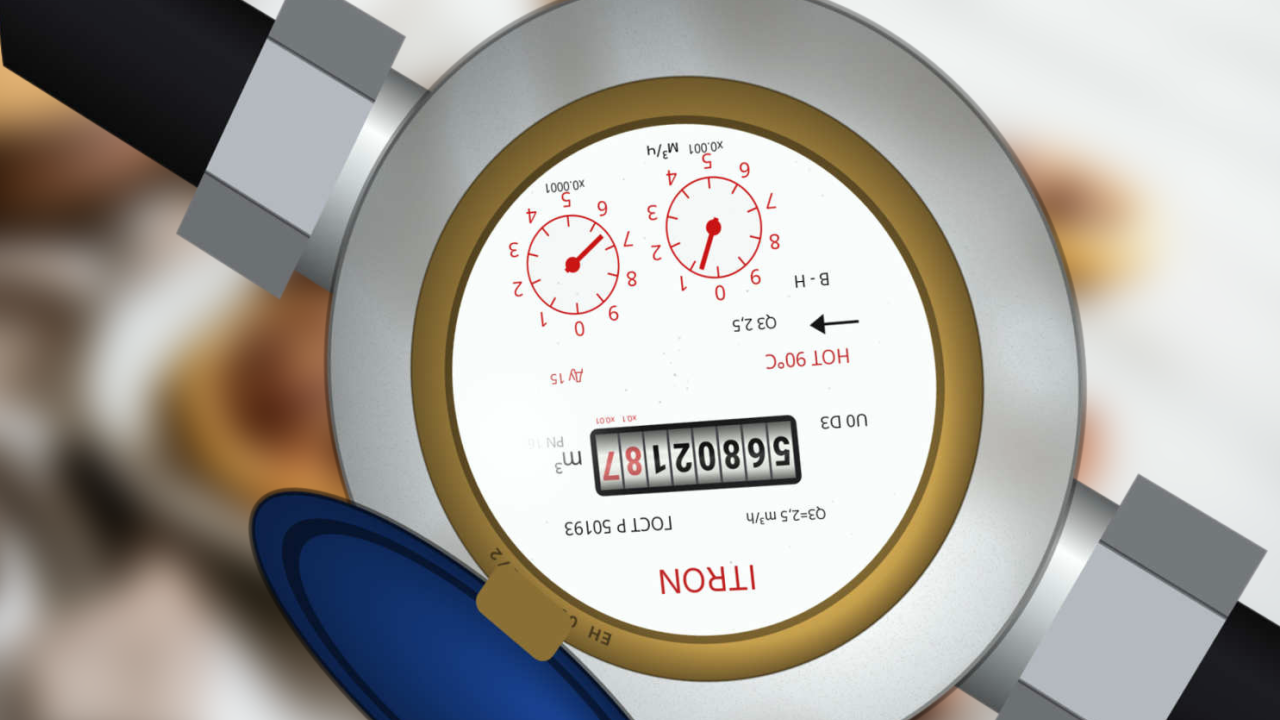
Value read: 568021.8706
